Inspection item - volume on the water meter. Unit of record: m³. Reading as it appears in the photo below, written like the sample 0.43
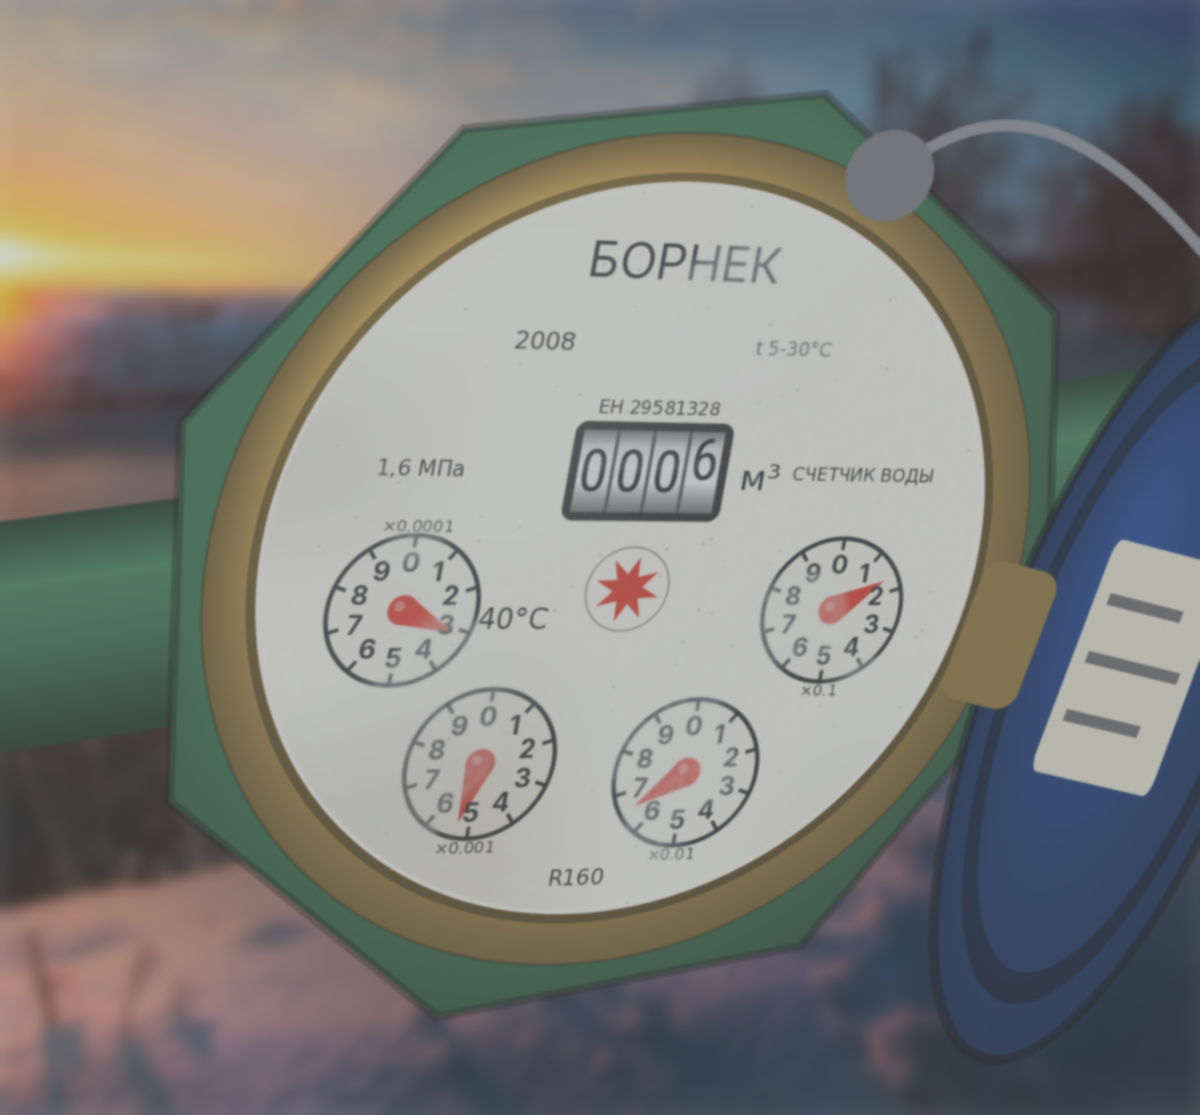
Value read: 6.1653
